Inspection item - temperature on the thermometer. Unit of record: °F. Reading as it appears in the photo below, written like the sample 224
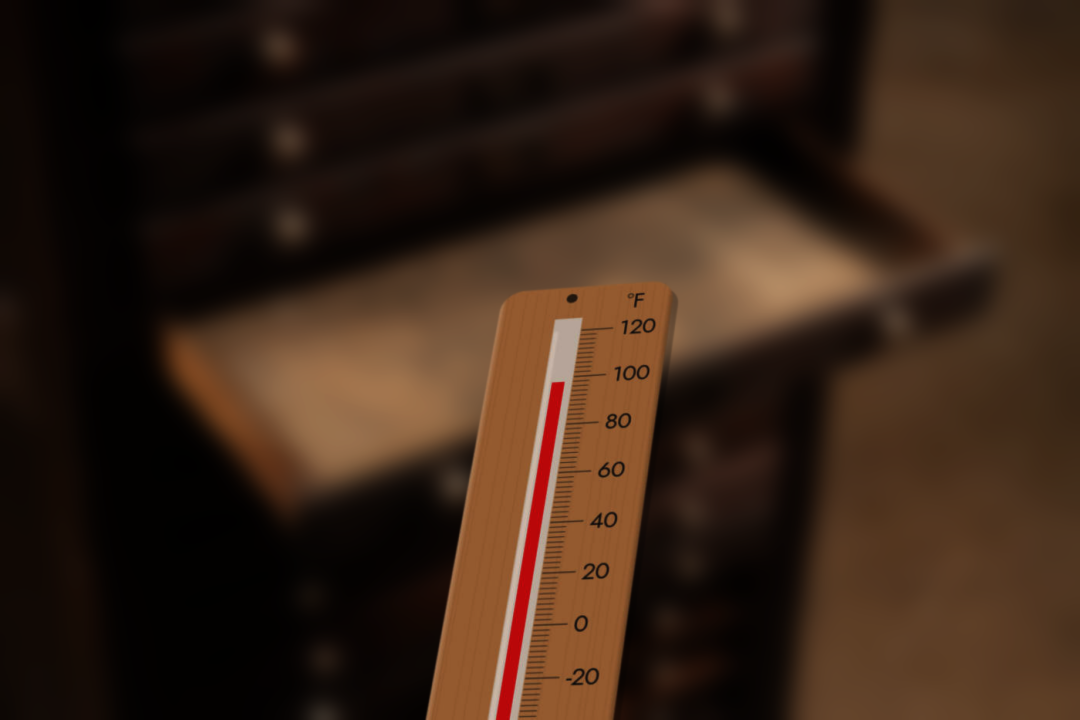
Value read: 98
